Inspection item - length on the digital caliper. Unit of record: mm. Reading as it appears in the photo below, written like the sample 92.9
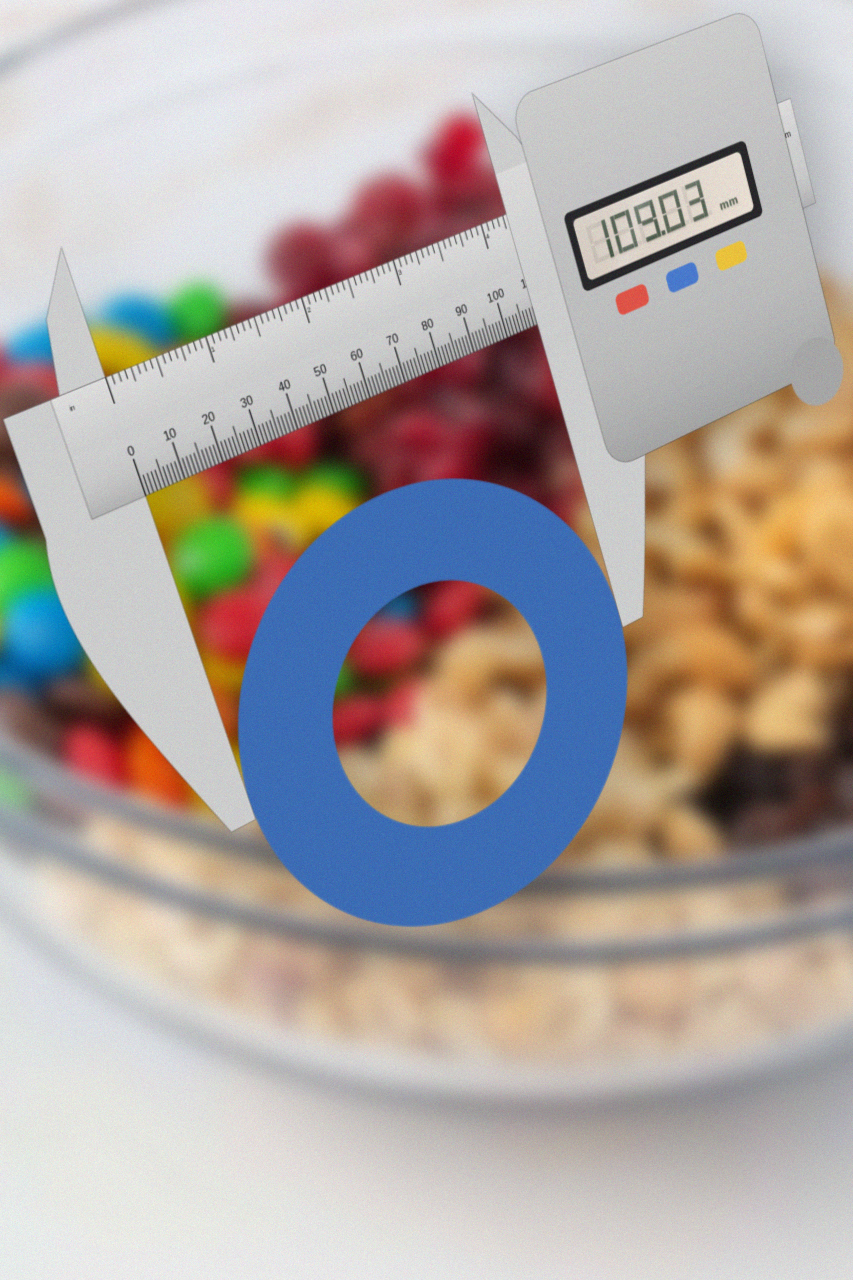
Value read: 109.03
